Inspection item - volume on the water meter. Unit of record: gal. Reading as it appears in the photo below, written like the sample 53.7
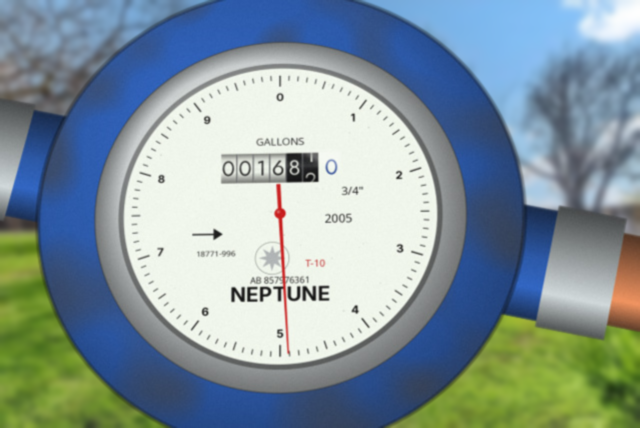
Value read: 16814.9
